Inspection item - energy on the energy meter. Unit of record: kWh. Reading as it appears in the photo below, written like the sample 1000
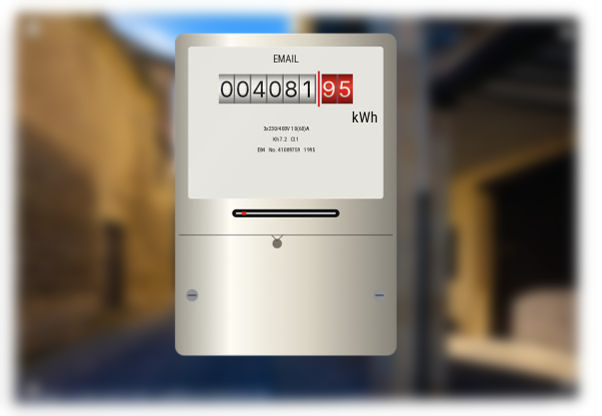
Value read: 4081.95
